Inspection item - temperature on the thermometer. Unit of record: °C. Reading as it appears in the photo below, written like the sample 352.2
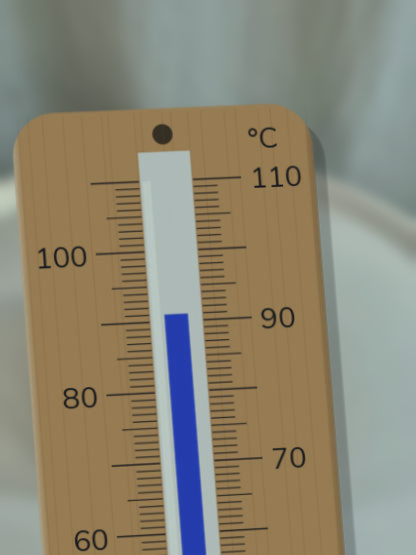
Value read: 91
